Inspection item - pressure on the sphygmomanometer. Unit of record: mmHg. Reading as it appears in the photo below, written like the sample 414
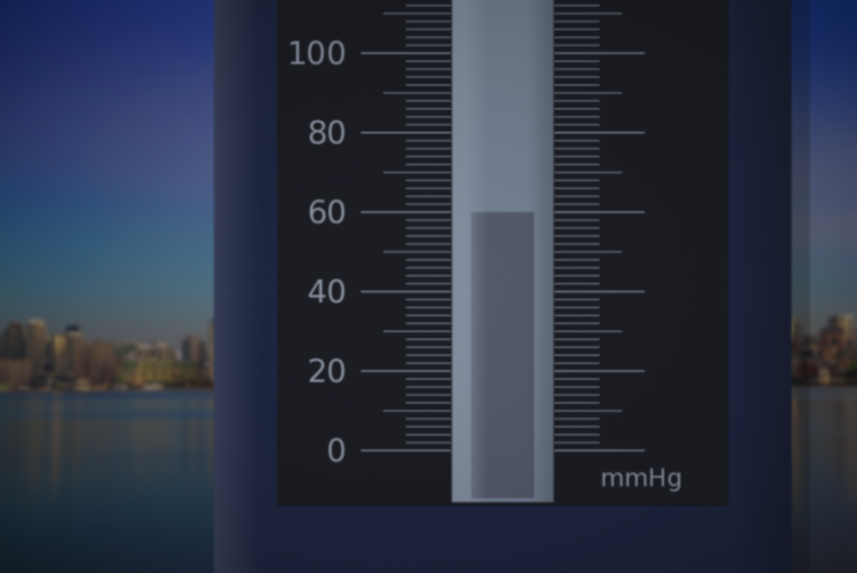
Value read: 60
